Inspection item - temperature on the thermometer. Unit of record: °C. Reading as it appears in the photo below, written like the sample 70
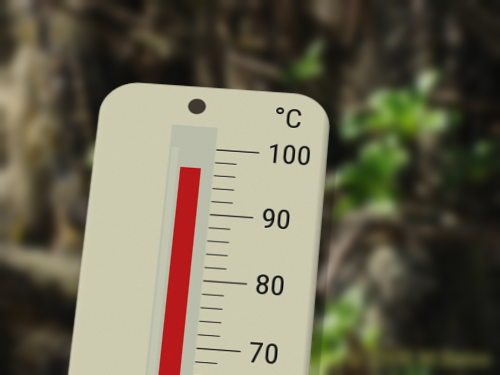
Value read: 97
